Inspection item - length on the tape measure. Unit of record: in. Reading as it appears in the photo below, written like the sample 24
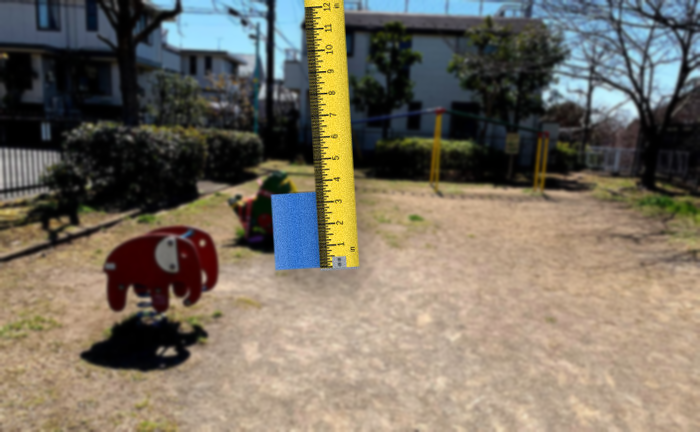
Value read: 3.5
